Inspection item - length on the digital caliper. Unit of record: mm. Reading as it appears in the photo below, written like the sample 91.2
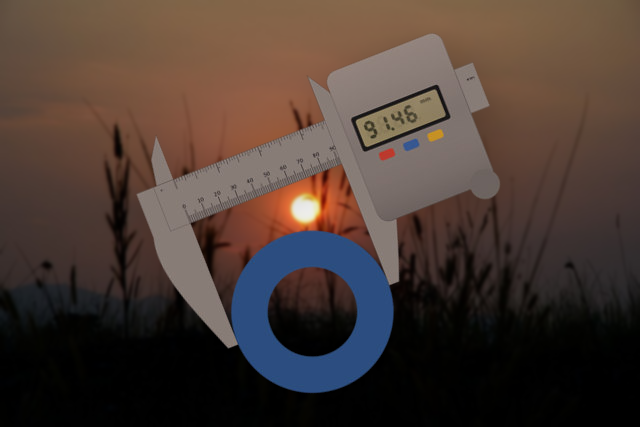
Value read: 91.46
